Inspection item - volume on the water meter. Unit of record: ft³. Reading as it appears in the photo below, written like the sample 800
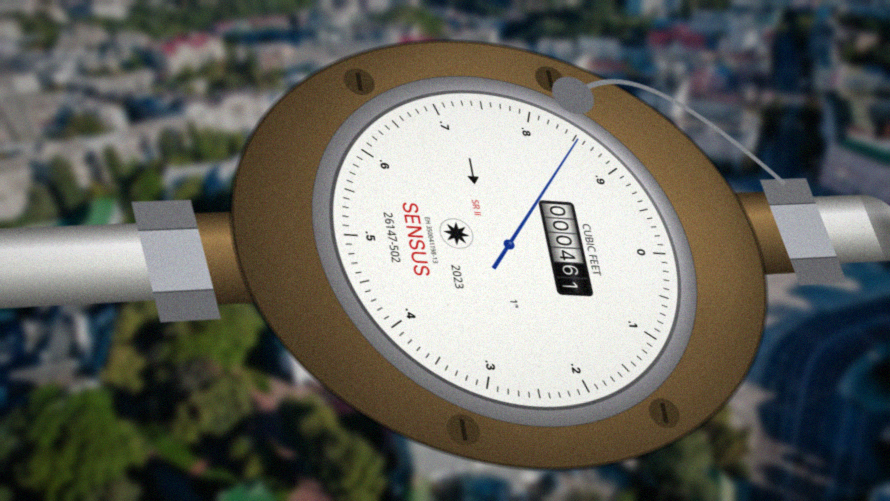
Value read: 460.85
